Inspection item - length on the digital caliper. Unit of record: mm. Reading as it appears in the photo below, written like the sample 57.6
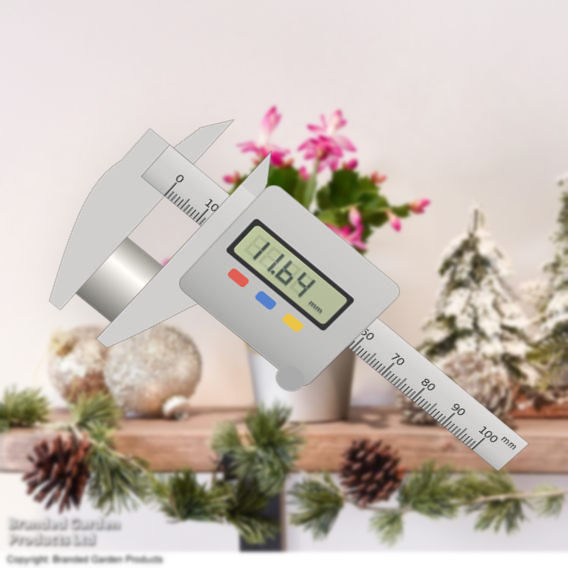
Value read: 11.64
